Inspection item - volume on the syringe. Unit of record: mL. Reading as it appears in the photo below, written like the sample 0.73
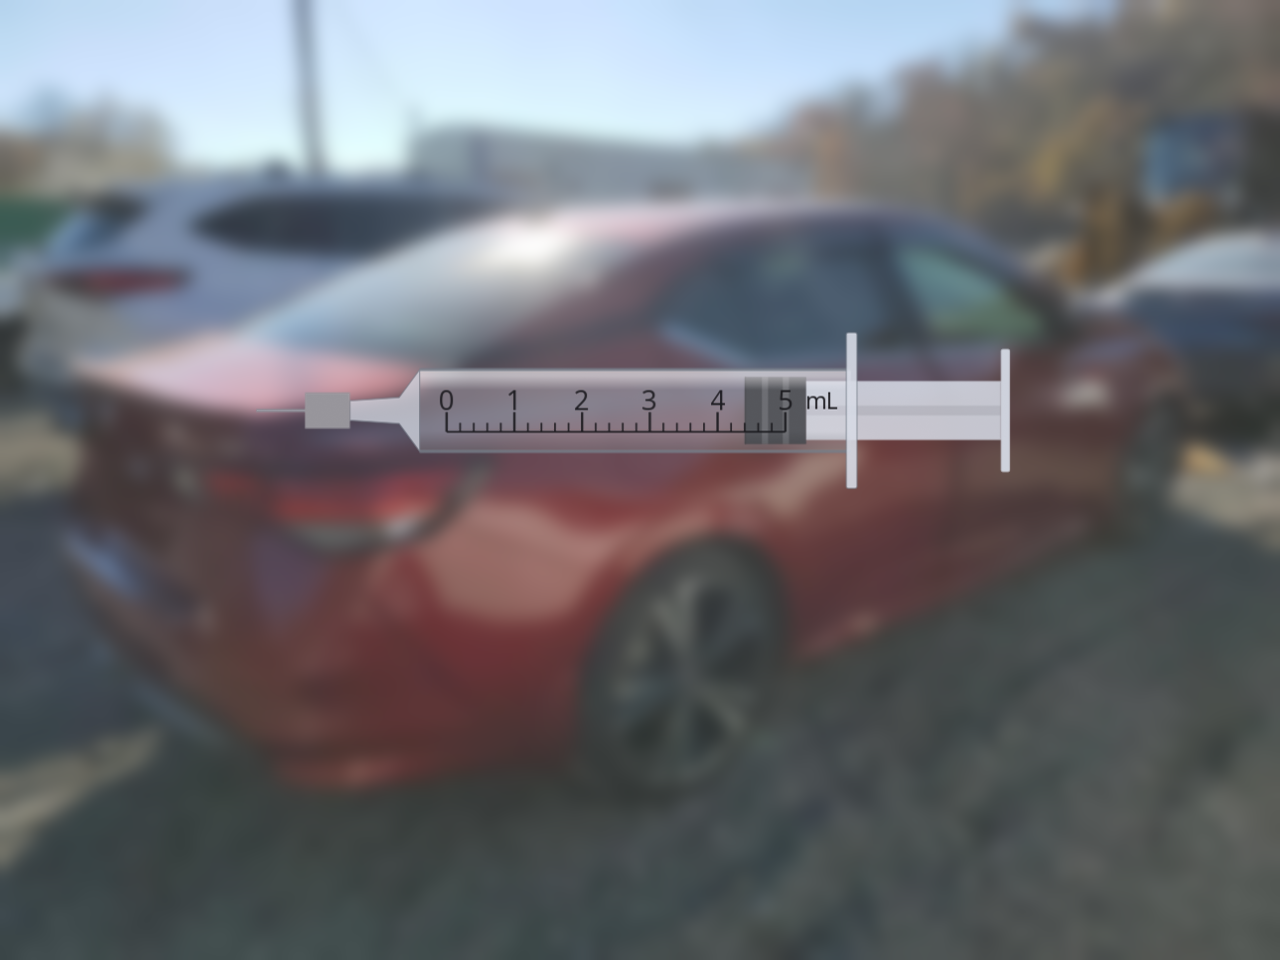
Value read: 4.4
